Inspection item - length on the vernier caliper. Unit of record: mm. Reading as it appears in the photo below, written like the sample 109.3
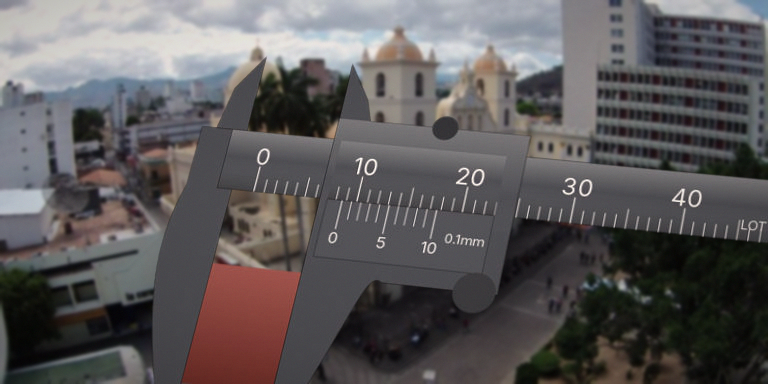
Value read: 8.6
